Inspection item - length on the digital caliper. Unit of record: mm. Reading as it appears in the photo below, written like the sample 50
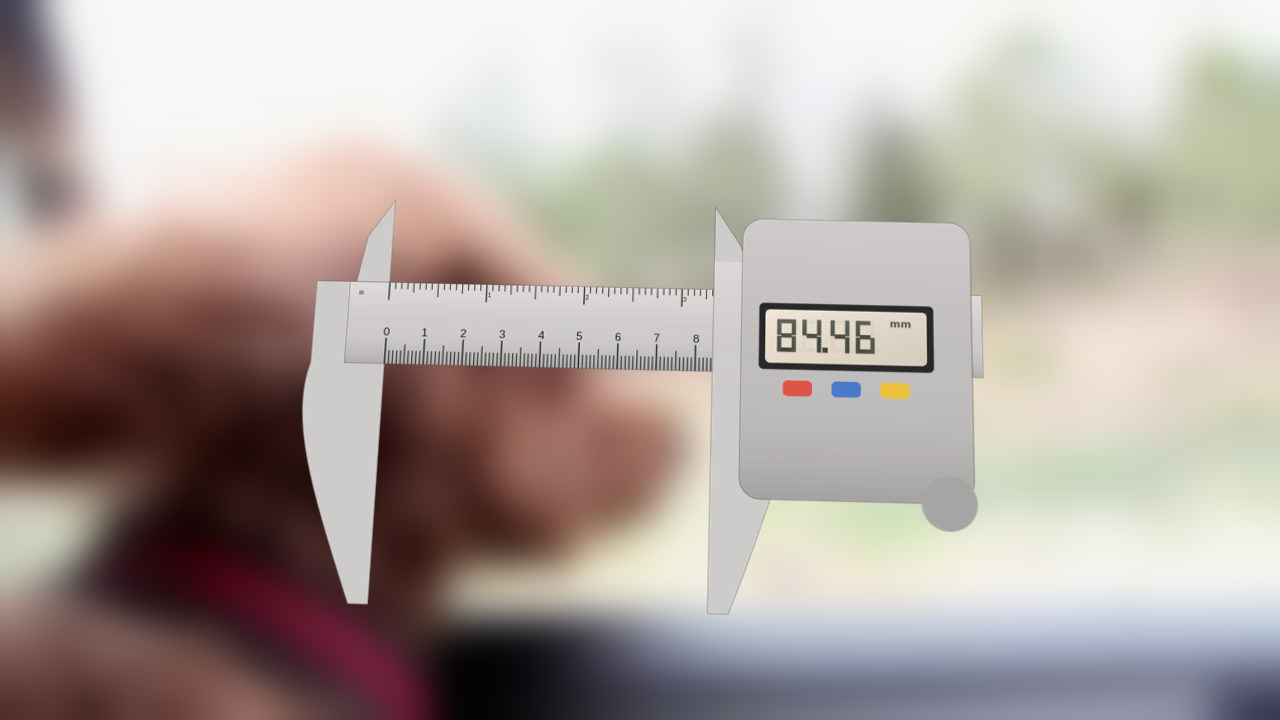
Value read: 84.46
